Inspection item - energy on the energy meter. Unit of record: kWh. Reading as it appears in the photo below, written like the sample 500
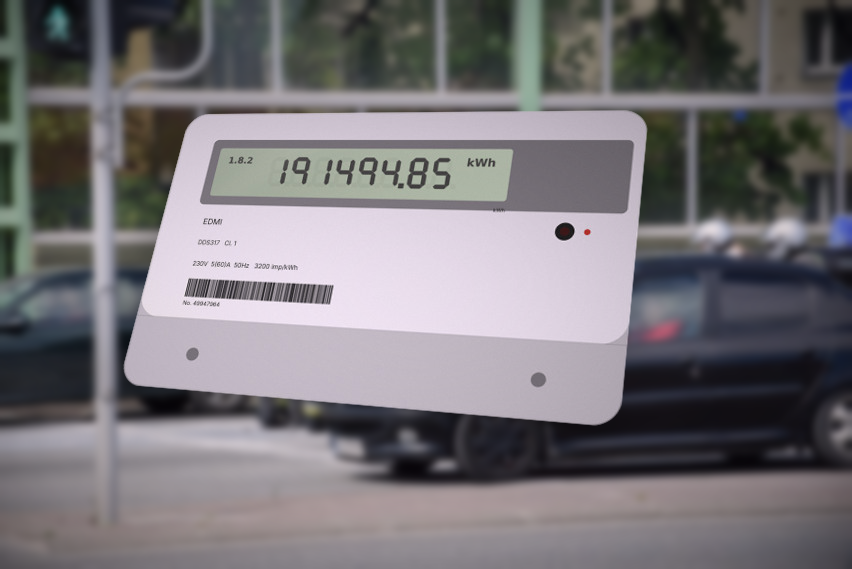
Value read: 191494.85
